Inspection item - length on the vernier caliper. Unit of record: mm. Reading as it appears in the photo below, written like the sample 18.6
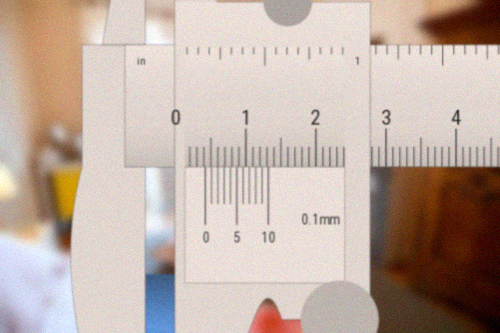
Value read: 4.2
